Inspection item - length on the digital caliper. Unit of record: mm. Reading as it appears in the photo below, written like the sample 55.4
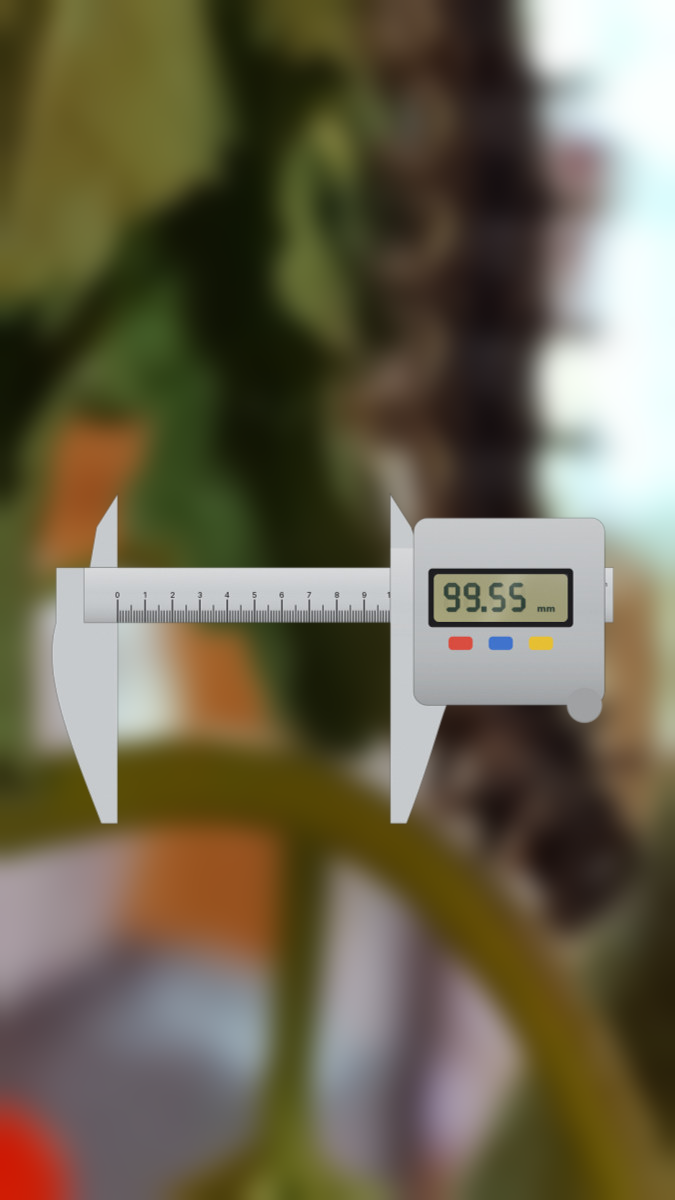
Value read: 99.55
